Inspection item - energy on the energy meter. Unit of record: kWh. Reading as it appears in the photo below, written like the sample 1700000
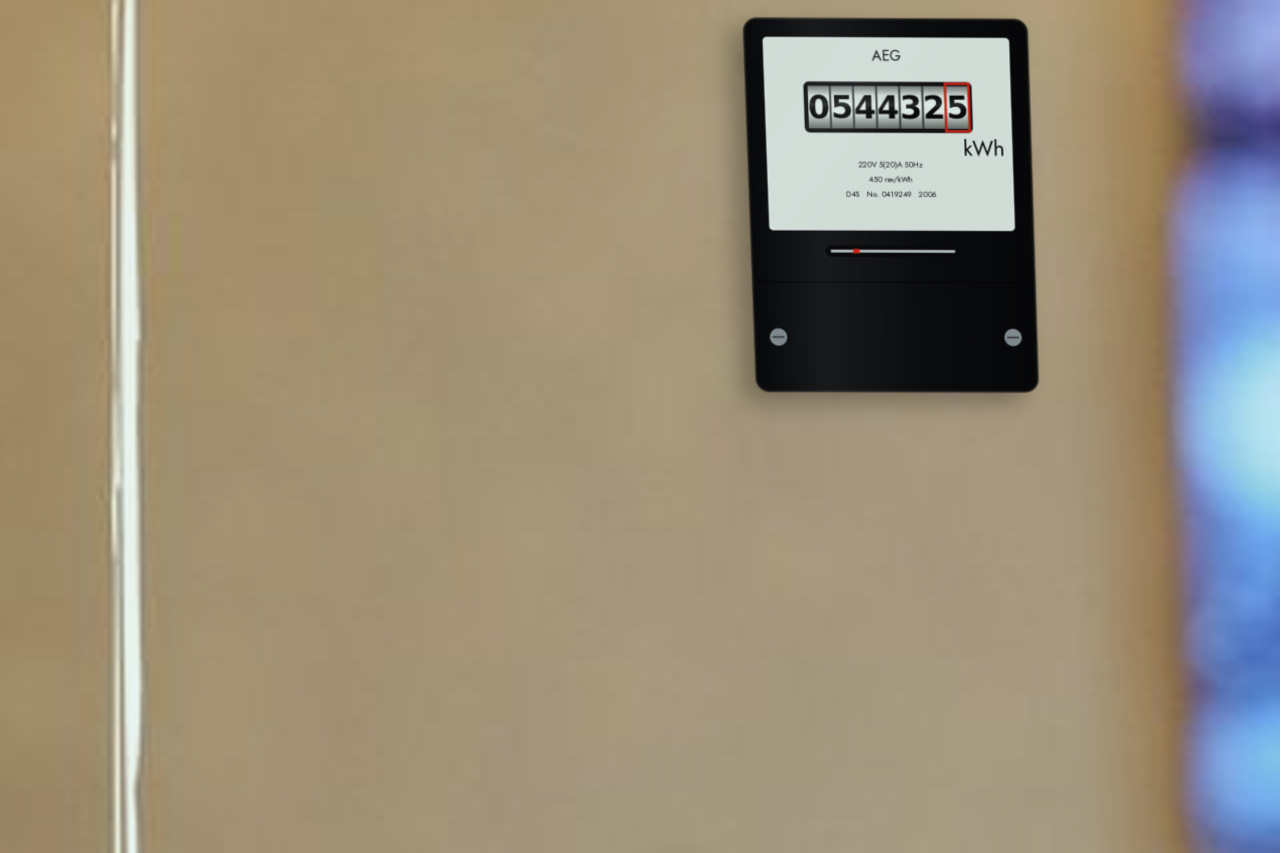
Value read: 54432.5
